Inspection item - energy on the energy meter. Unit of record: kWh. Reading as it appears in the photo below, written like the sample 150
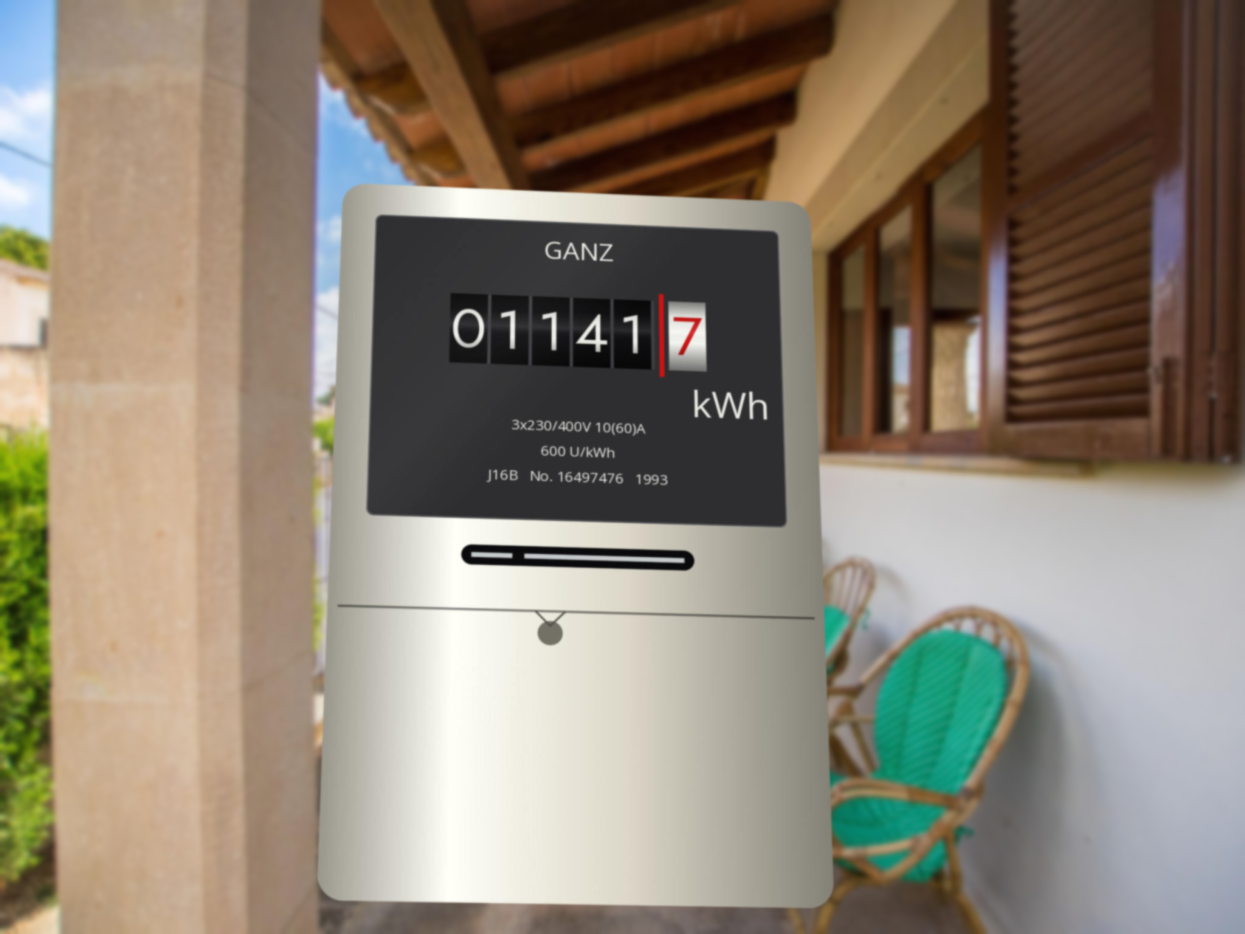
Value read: 1141.7
